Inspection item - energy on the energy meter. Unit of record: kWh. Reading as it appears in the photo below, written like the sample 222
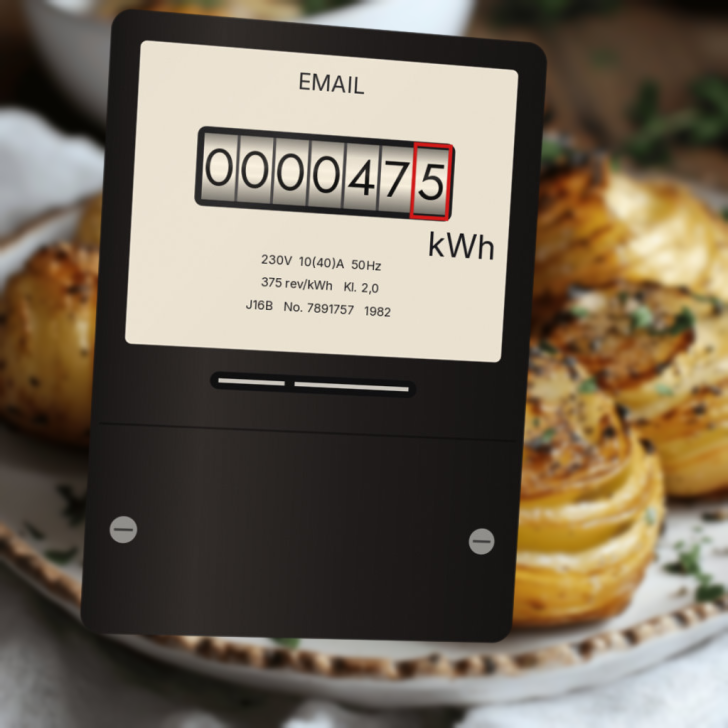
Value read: 47.5
